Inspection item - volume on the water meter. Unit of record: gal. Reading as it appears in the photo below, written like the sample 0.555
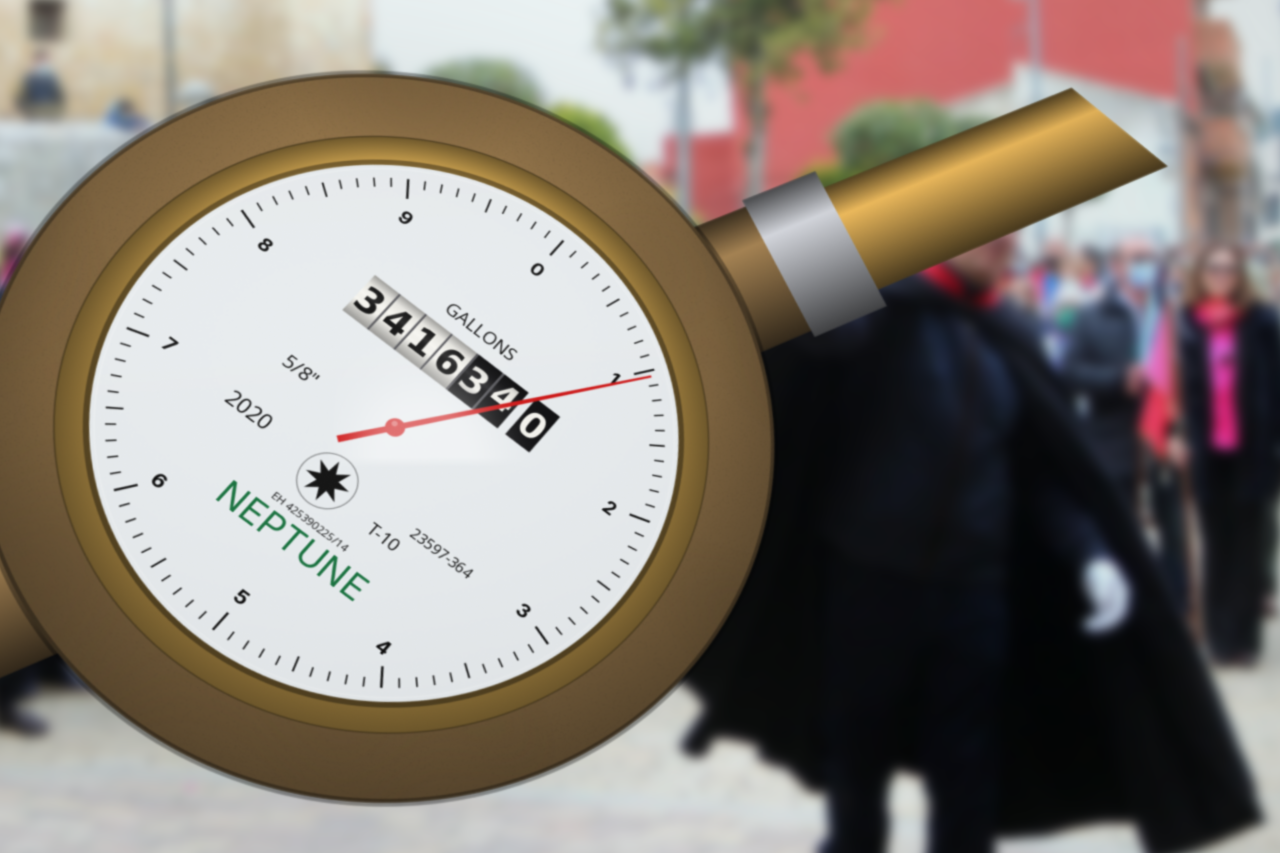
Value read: 3416341.0
